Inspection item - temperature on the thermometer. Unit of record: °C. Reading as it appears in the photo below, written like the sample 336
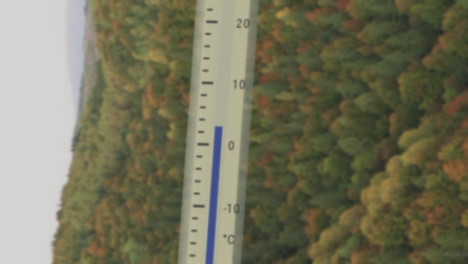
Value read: 3
